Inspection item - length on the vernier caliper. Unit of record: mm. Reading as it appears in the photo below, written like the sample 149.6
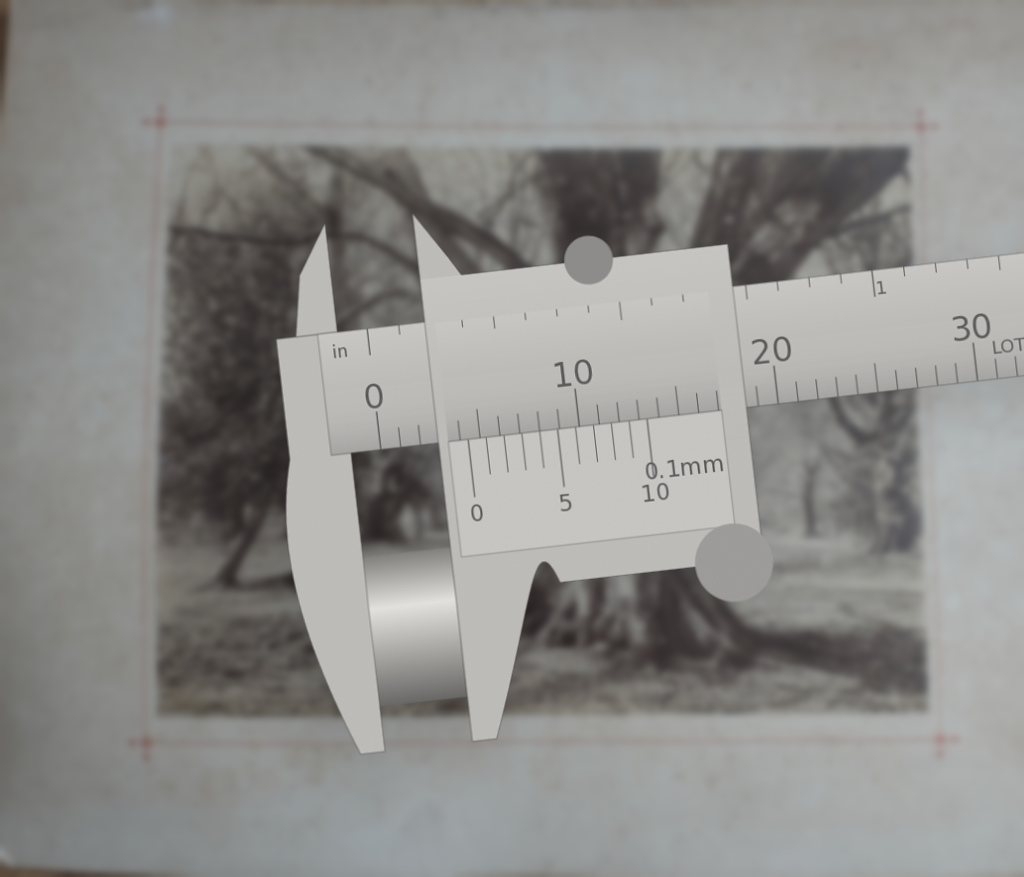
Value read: 4.4
